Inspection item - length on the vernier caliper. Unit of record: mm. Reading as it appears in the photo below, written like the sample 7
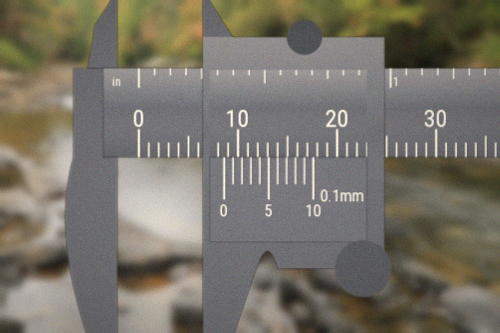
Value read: 8.6
